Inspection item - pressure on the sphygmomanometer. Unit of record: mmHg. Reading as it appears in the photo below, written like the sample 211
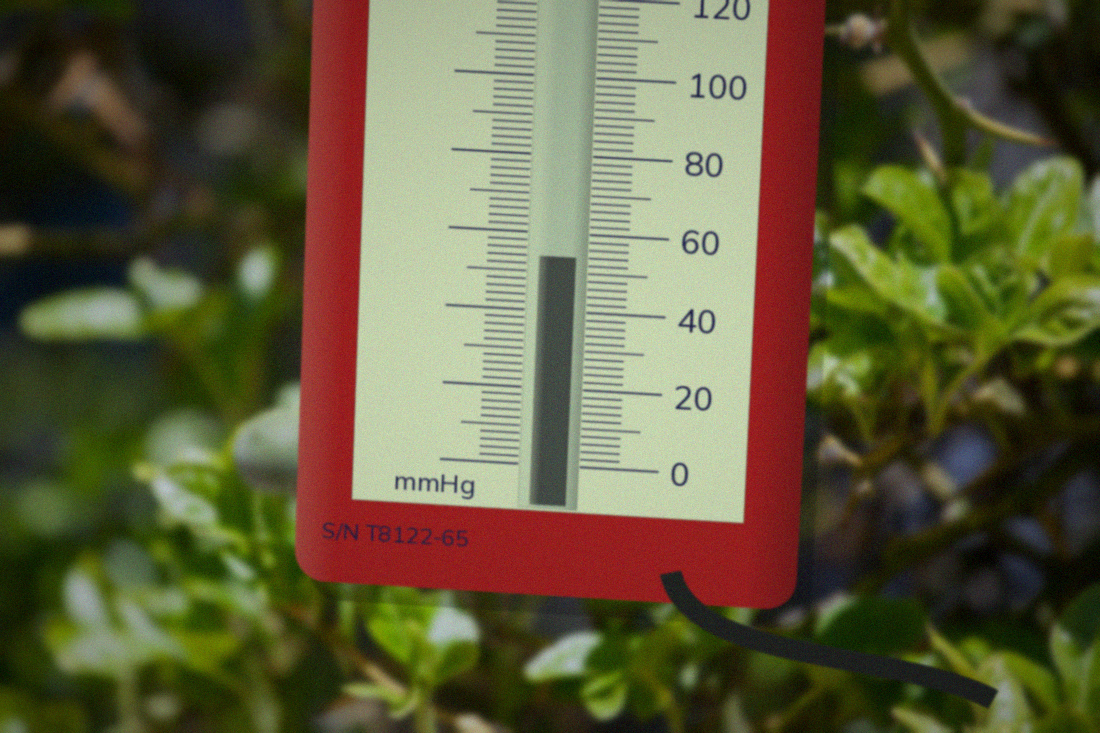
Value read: 54
